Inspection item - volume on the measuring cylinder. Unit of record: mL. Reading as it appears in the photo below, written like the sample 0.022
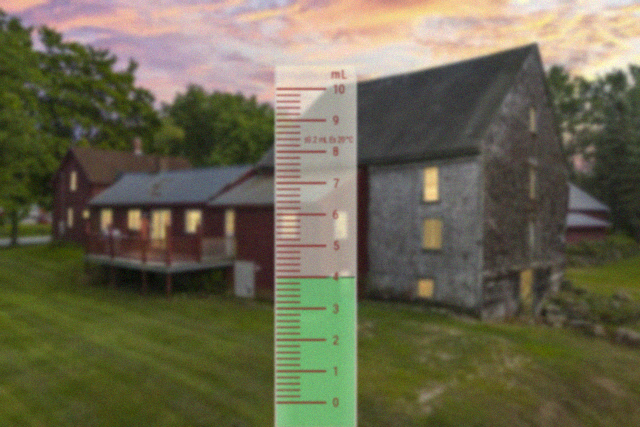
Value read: 4
